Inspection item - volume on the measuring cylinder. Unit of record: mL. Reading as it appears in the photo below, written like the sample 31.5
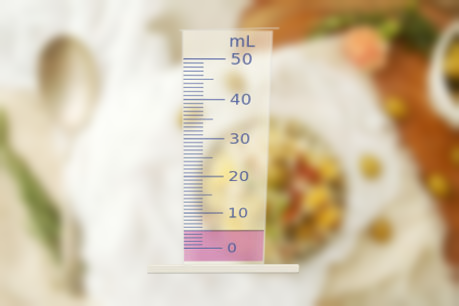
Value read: 5
